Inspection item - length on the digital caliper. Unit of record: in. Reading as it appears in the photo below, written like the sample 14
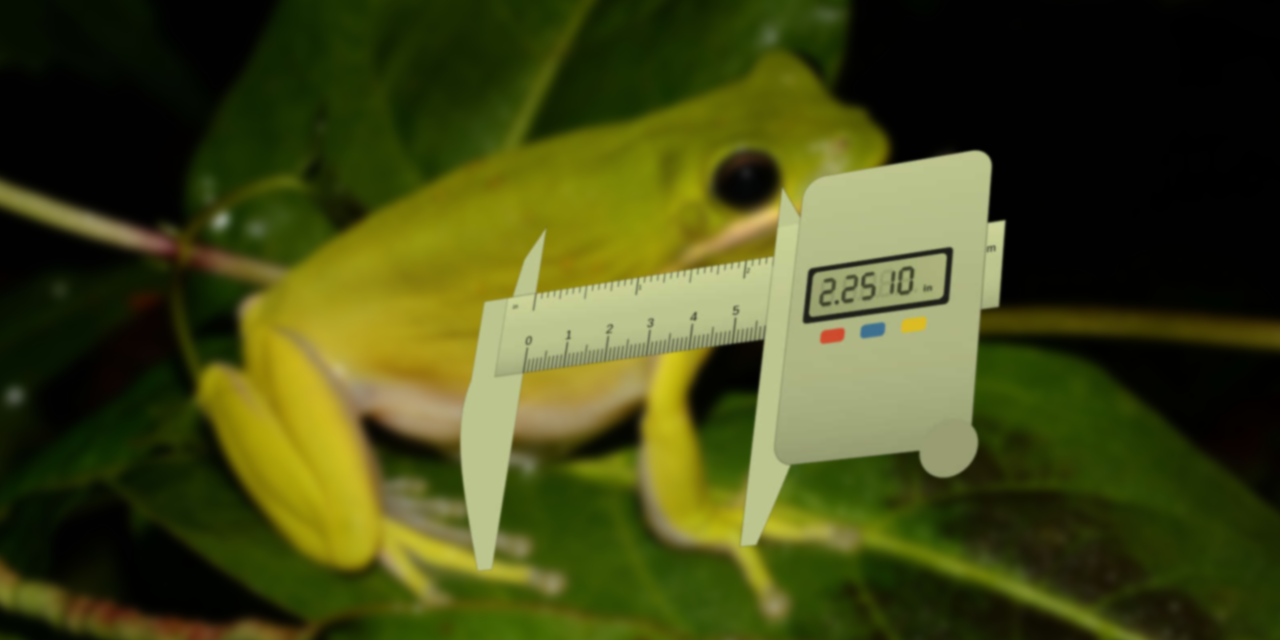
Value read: 2.2510
